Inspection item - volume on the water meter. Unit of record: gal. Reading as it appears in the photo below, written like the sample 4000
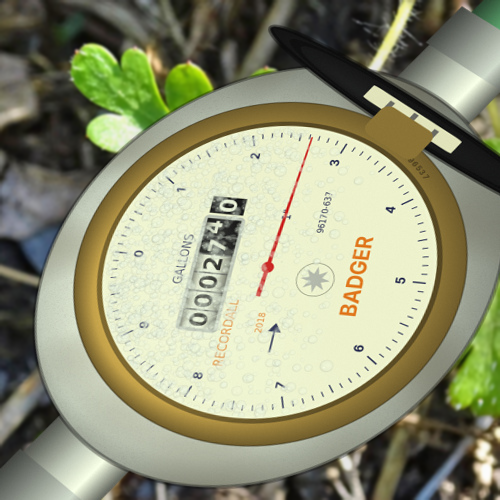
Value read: 2742.6
